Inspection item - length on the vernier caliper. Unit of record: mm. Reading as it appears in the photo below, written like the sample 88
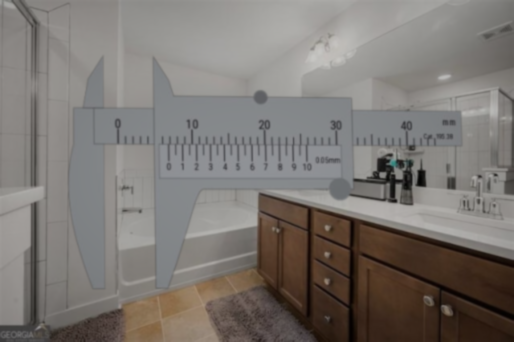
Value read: 6.8
